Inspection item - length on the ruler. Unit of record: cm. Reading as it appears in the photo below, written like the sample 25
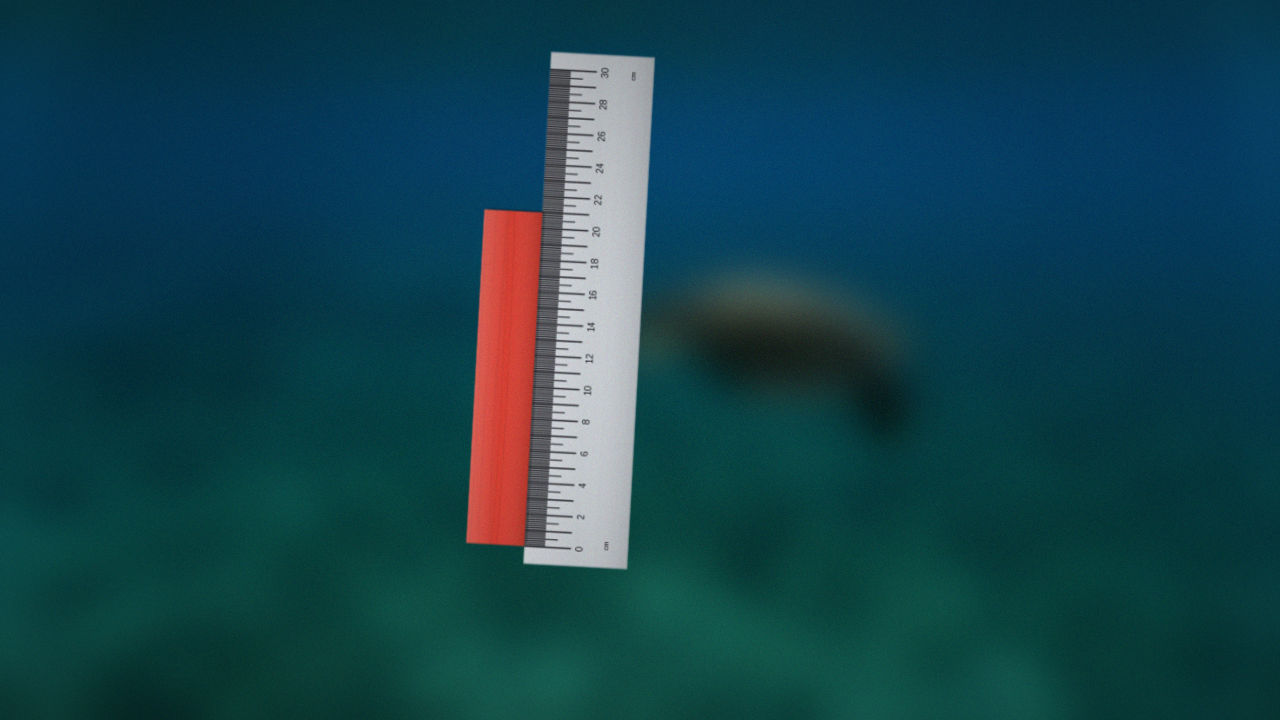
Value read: 21
